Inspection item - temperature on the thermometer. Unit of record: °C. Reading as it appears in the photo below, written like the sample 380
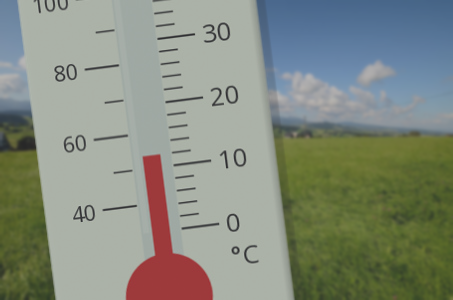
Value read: 12
